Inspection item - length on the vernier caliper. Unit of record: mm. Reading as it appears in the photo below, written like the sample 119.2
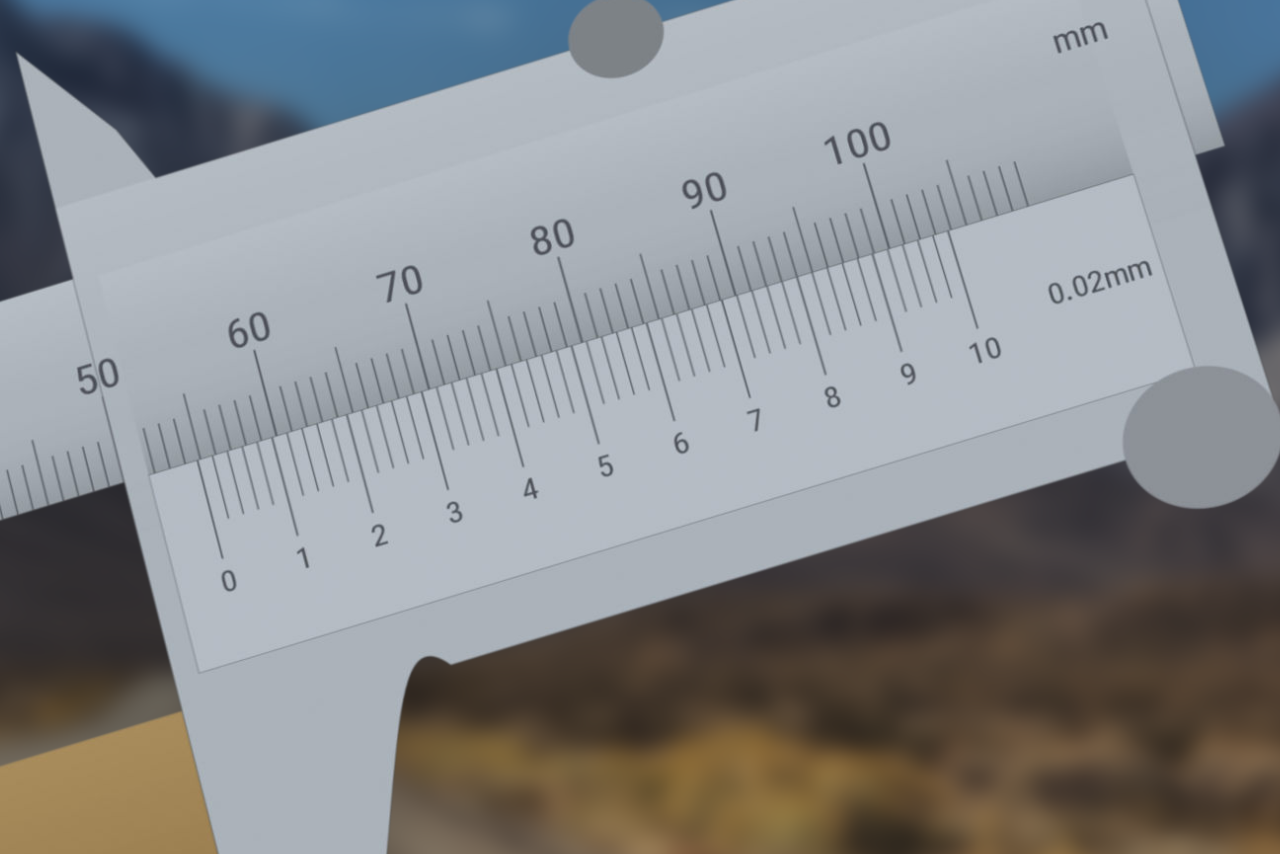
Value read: 54.8
